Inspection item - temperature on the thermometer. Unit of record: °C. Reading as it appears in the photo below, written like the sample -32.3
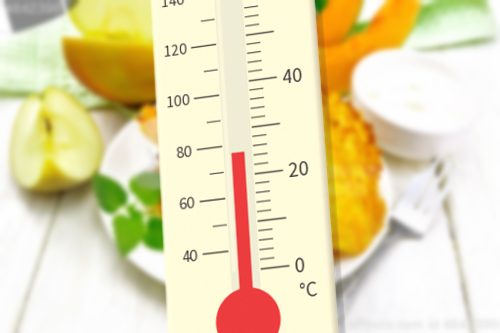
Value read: 25
